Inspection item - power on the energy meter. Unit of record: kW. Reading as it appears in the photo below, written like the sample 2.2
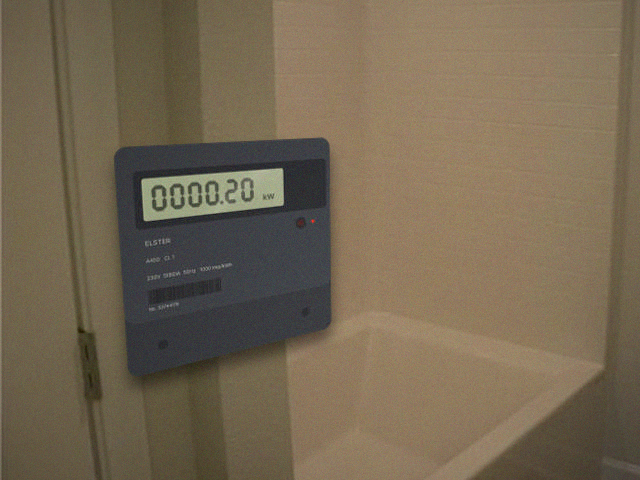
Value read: 0.20
